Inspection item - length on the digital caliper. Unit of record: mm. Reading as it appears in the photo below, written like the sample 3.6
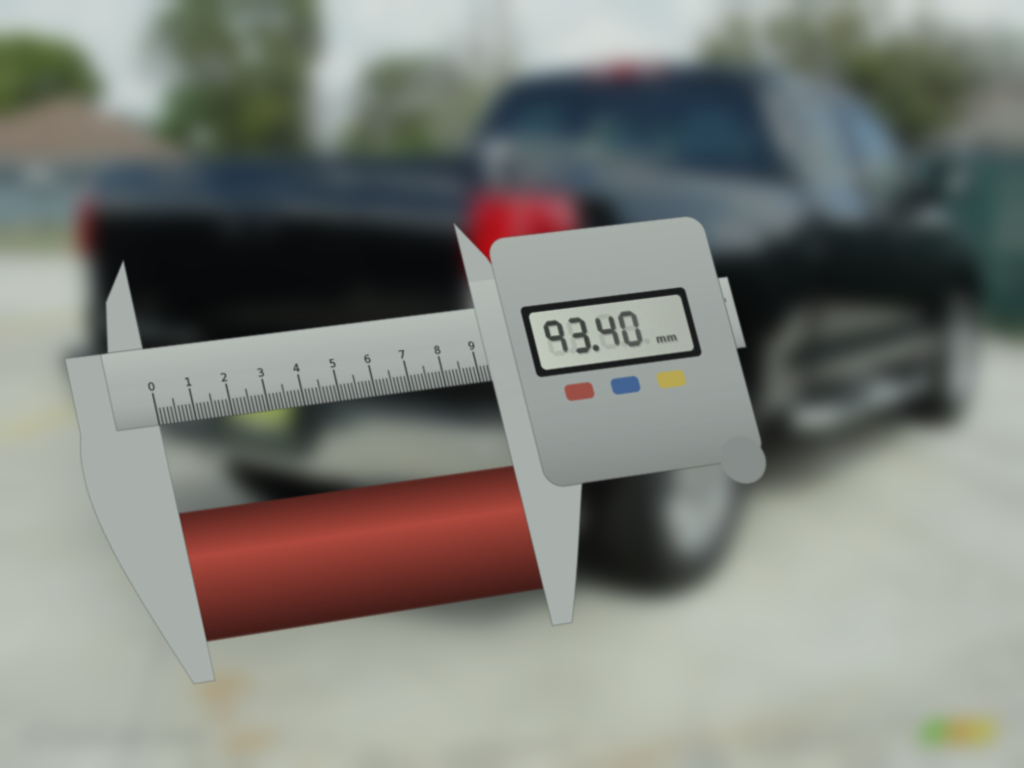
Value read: 93.40
